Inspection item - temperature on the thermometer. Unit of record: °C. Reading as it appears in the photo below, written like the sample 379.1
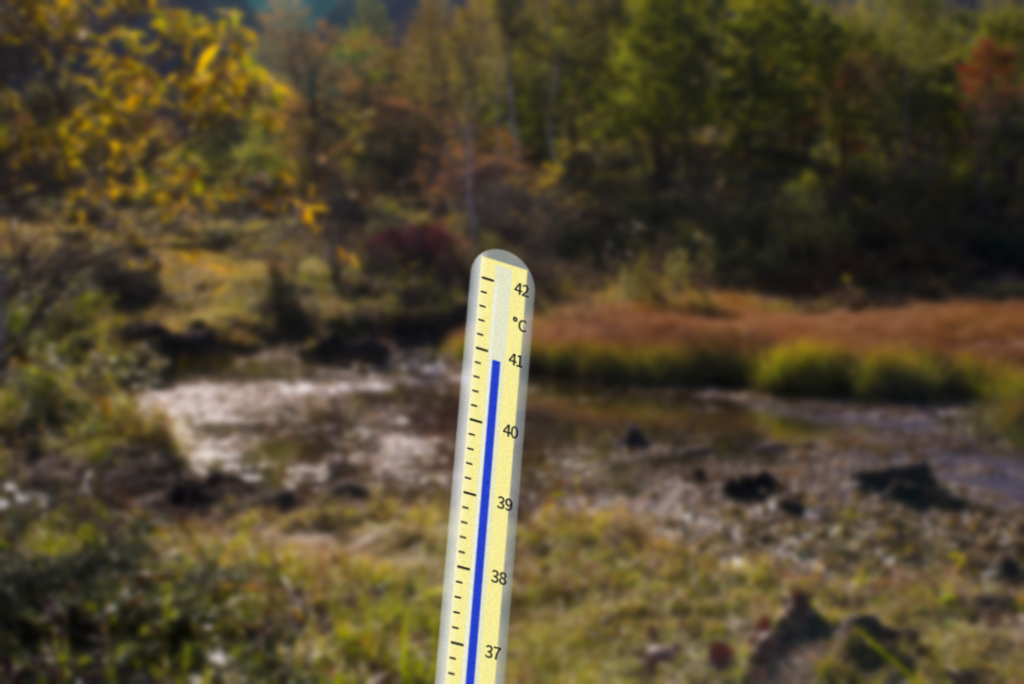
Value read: 40.9
